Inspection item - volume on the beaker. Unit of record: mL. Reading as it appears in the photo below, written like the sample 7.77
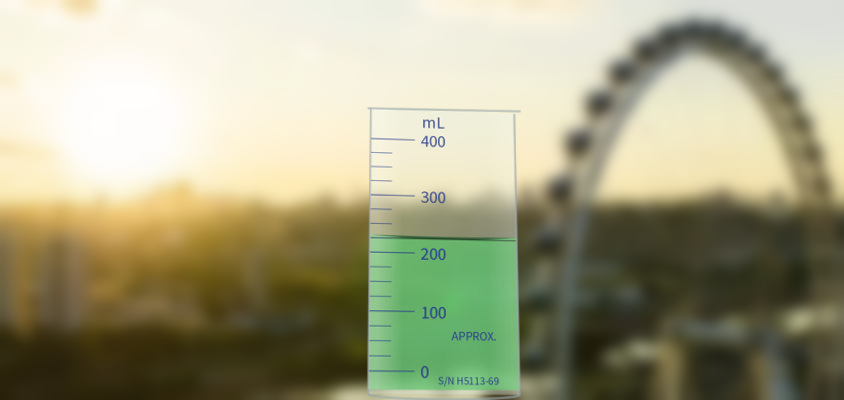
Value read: 225
